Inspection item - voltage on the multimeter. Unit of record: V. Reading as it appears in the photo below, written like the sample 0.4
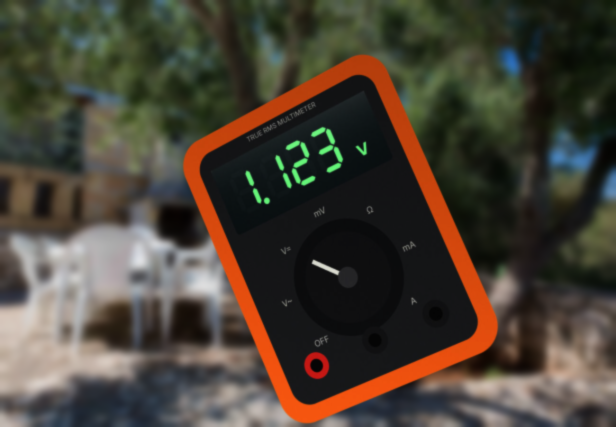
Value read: 1.123
